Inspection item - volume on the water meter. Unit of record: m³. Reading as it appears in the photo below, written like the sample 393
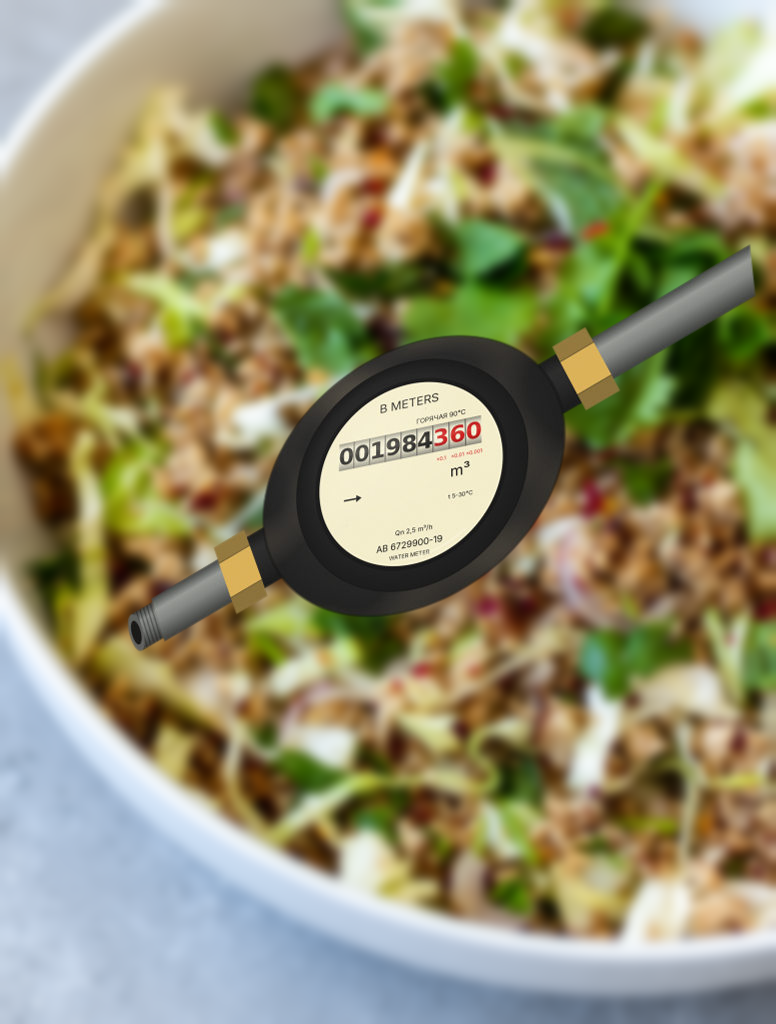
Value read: 1984.360
